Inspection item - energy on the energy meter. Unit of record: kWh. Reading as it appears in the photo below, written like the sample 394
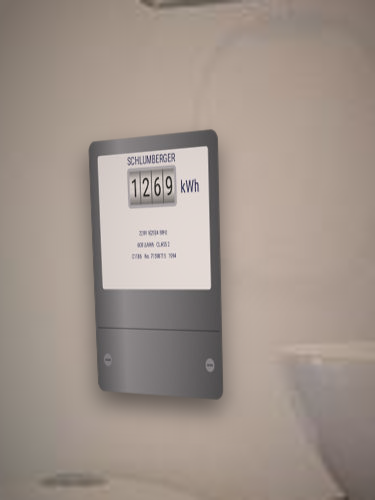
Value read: 1269
